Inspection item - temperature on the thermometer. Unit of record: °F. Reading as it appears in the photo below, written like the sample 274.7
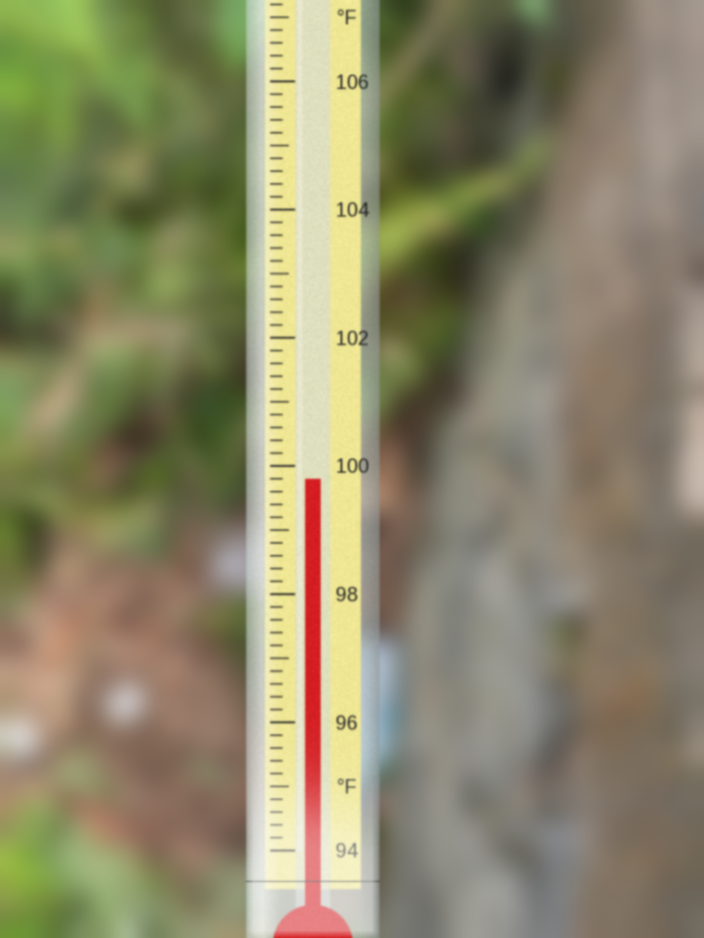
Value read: 99.8
